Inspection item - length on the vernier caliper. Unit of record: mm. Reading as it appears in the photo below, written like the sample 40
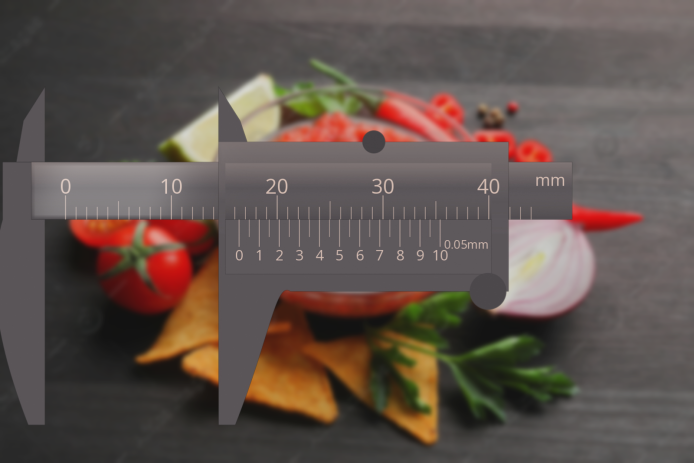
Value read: 16.4
